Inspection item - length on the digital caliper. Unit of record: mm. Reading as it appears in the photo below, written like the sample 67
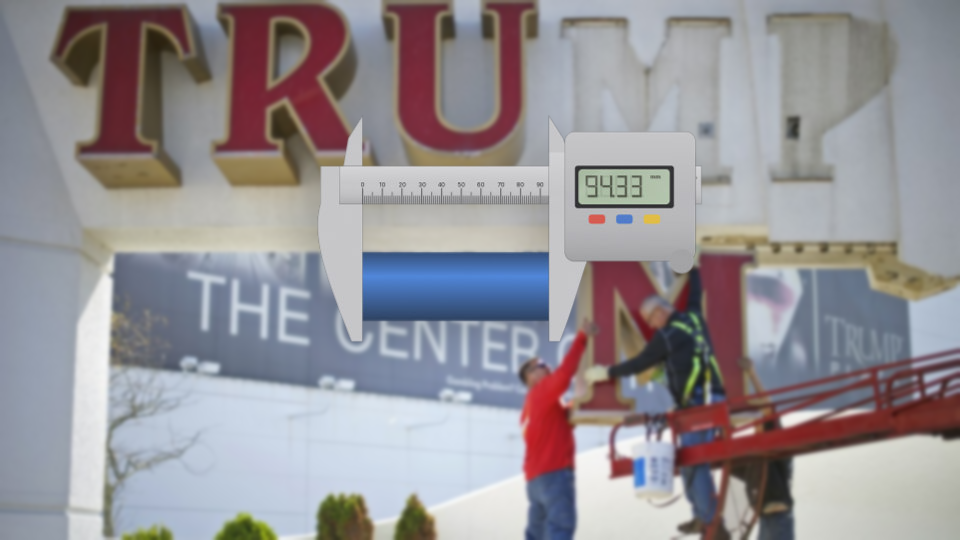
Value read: 94.33
